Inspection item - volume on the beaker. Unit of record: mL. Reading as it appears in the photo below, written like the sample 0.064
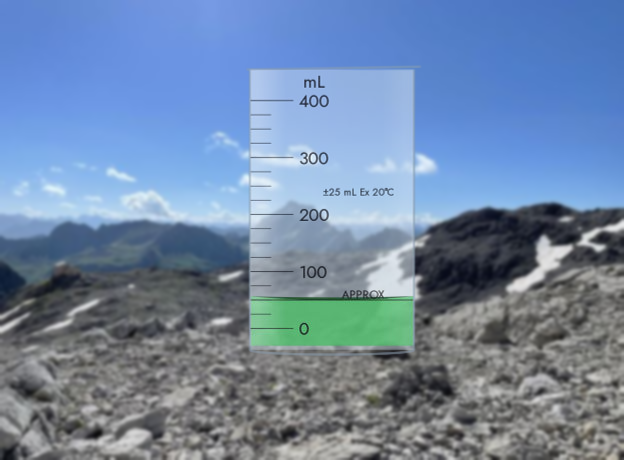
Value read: 50
